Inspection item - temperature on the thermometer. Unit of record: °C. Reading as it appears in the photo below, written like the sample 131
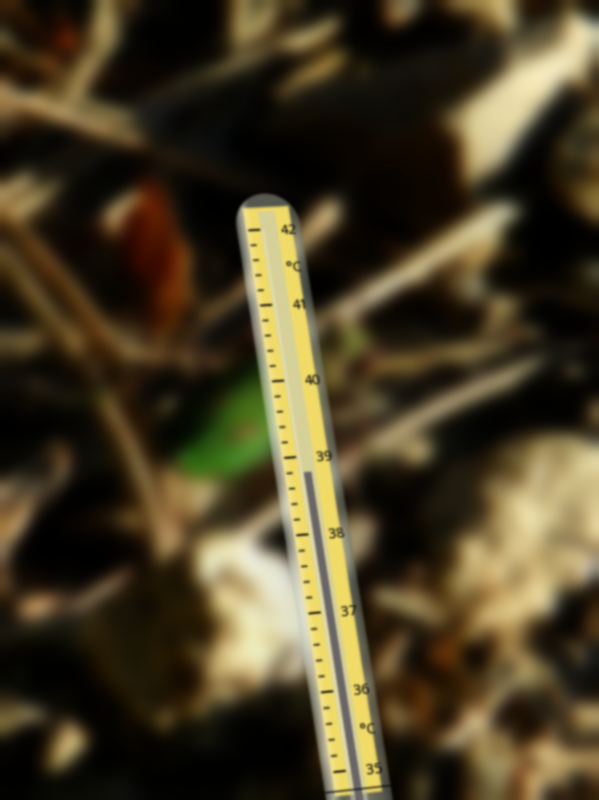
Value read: 38.8
